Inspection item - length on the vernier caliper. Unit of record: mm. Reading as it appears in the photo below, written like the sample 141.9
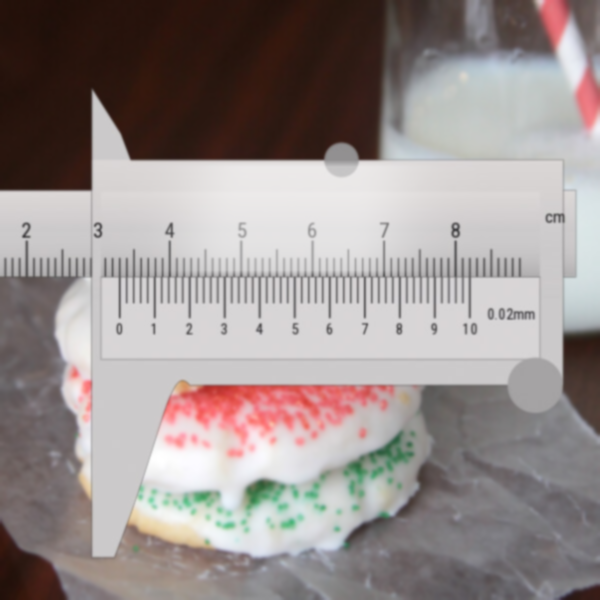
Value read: 33.0
